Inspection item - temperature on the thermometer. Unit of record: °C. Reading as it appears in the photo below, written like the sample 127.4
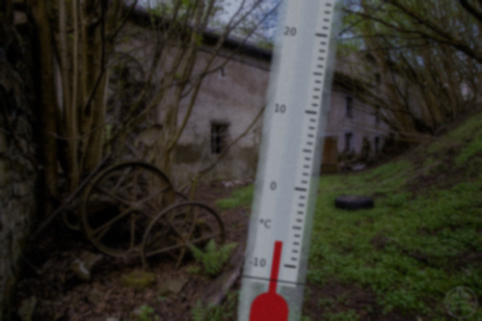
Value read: -7
